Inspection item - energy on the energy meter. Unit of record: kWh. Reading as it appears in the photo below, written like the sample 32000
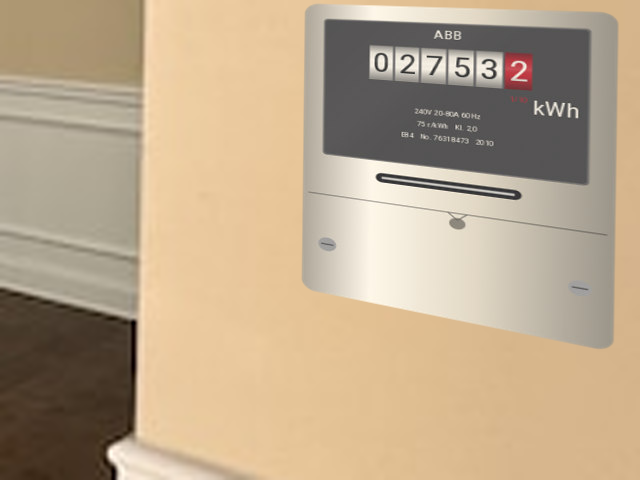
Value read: 2753.2
